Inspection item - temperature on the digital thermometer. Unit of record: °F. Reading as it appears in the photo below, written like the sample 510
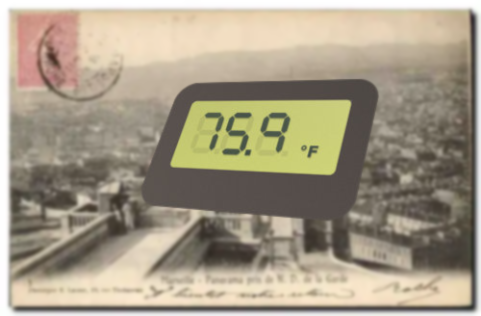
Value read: 75.9
